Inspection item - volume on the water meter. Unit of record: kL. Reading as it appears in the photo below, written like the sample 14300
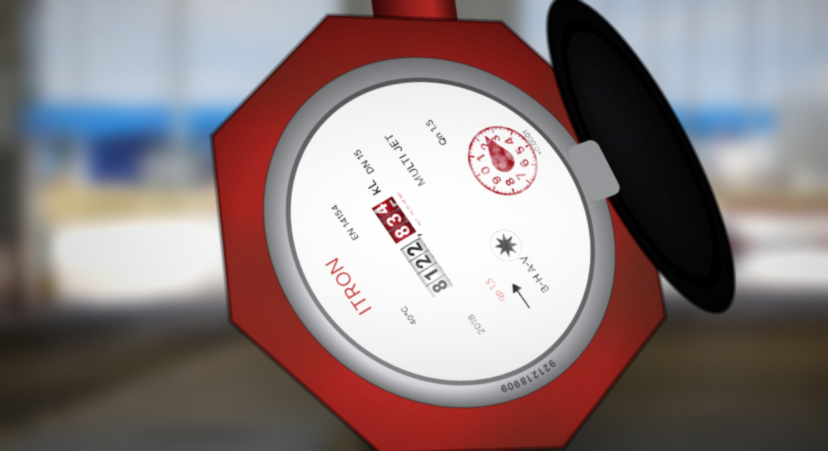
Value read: 8122.8342
